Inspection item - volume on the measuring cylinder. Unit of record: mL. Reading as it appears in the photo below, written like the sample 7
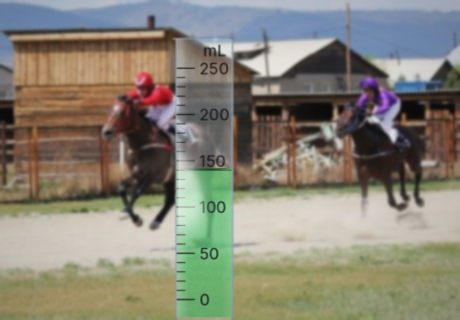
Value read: 140
